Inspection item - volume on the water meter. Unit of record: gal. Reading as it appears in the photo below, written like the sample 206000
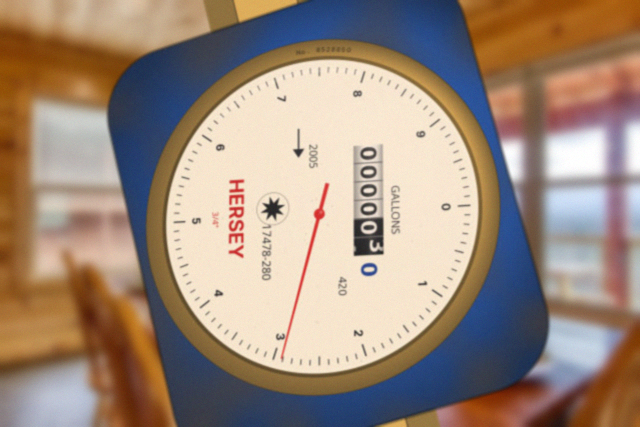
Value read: 32.9
